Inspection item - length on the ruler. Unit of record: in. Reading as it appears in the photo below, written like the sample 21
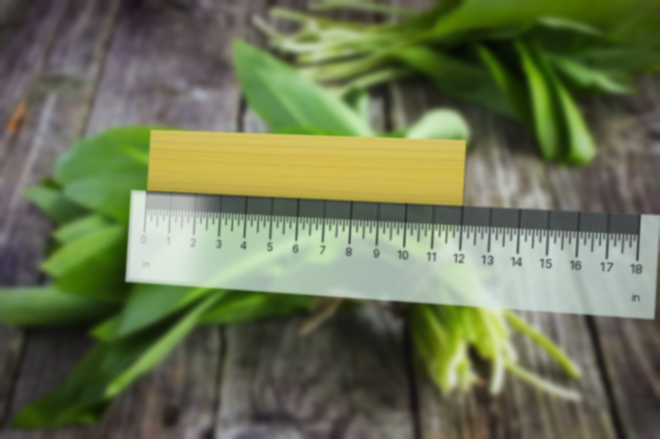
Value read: 12
